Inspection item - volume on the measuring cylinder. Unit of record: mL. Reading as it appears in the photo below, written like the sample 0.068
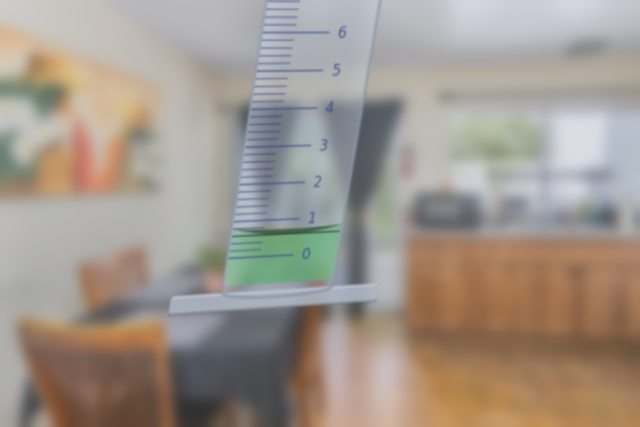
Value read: 0.6
